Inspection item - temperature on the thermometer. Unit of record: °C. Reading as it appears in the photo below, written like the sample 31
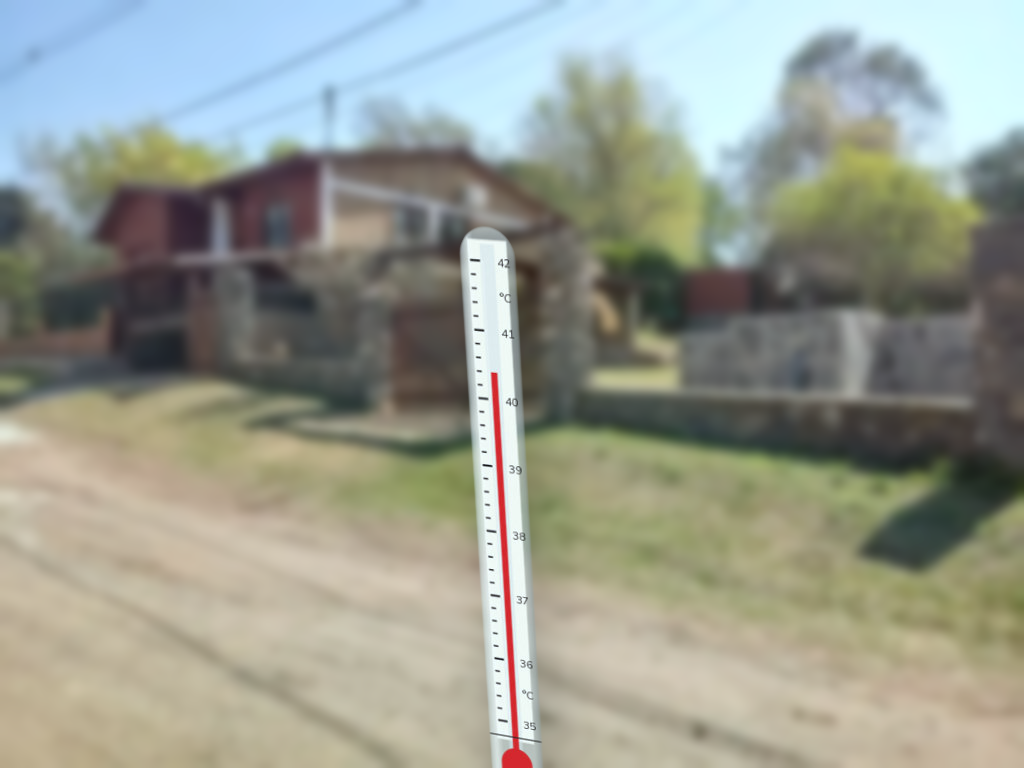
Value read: 40.4
